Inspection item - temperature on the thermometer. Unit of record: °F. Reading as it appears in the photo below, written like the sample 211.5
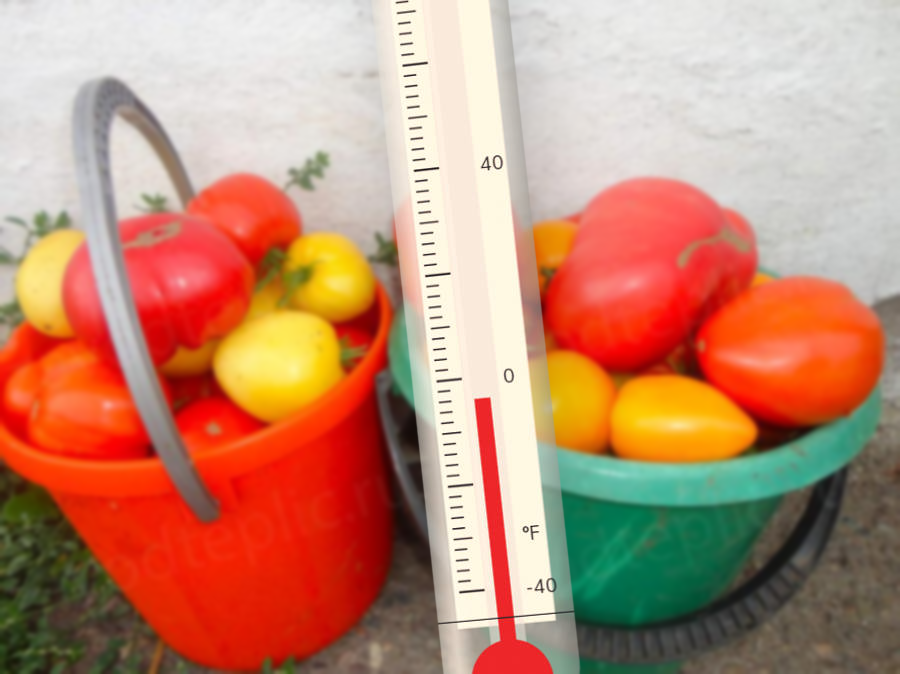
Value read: -4
